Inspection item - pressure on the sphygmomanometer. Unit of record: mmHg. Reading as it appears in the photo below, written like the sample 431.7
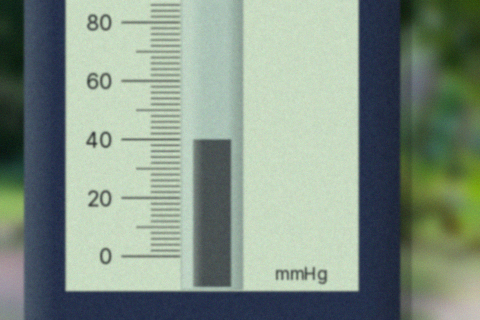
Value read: 40
